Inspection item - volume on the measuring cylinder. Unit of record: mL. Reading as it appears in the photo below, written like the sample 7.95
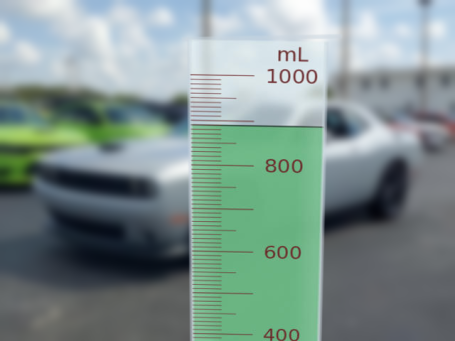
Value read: 890
